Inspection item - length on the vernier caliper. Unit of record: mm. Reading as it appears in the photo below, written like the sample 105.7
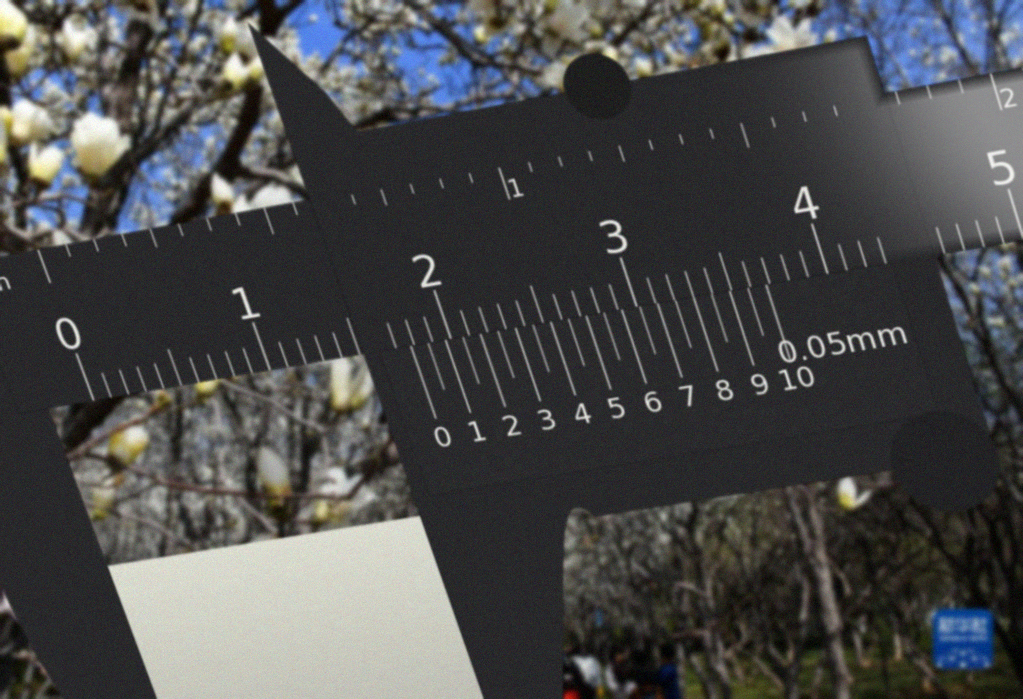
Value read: 17.8
